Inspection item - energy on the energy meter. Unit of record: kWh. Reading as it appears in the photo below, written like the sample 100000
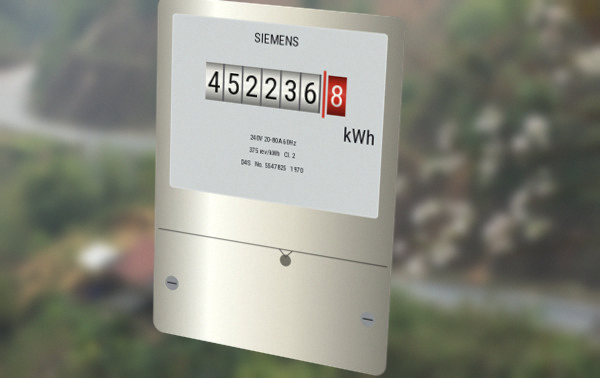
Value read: 452236.8
